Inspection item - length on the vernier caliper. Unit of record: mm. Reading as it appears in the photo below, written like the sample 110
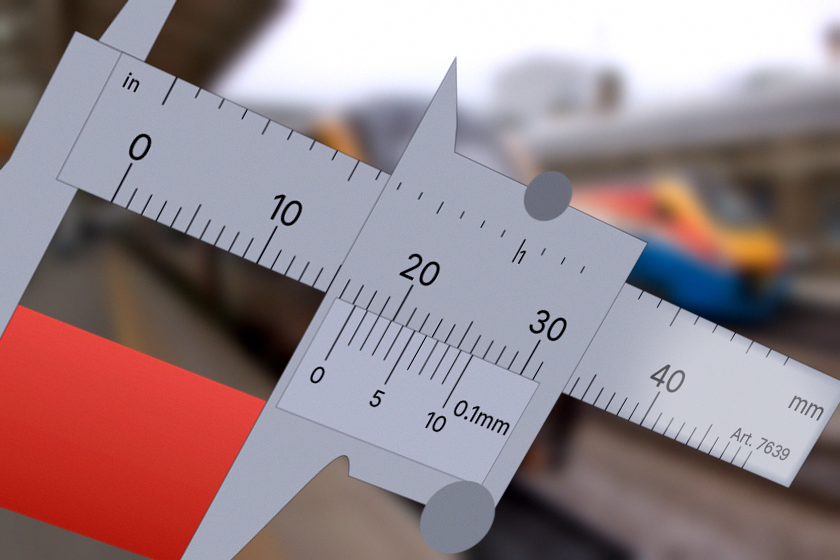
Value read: 17.2
